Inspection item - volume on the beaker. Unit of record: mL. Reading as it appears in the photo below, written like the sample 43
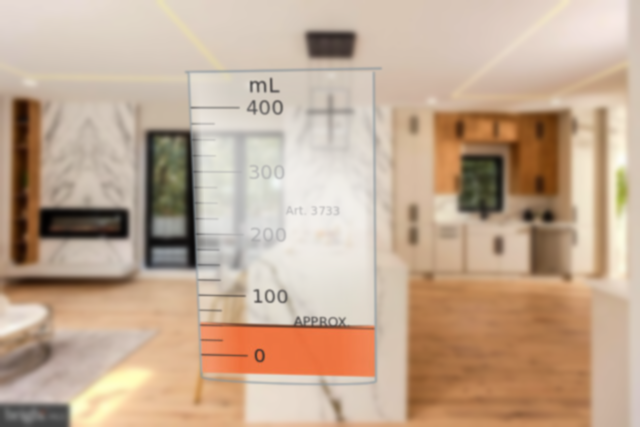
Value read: 50
